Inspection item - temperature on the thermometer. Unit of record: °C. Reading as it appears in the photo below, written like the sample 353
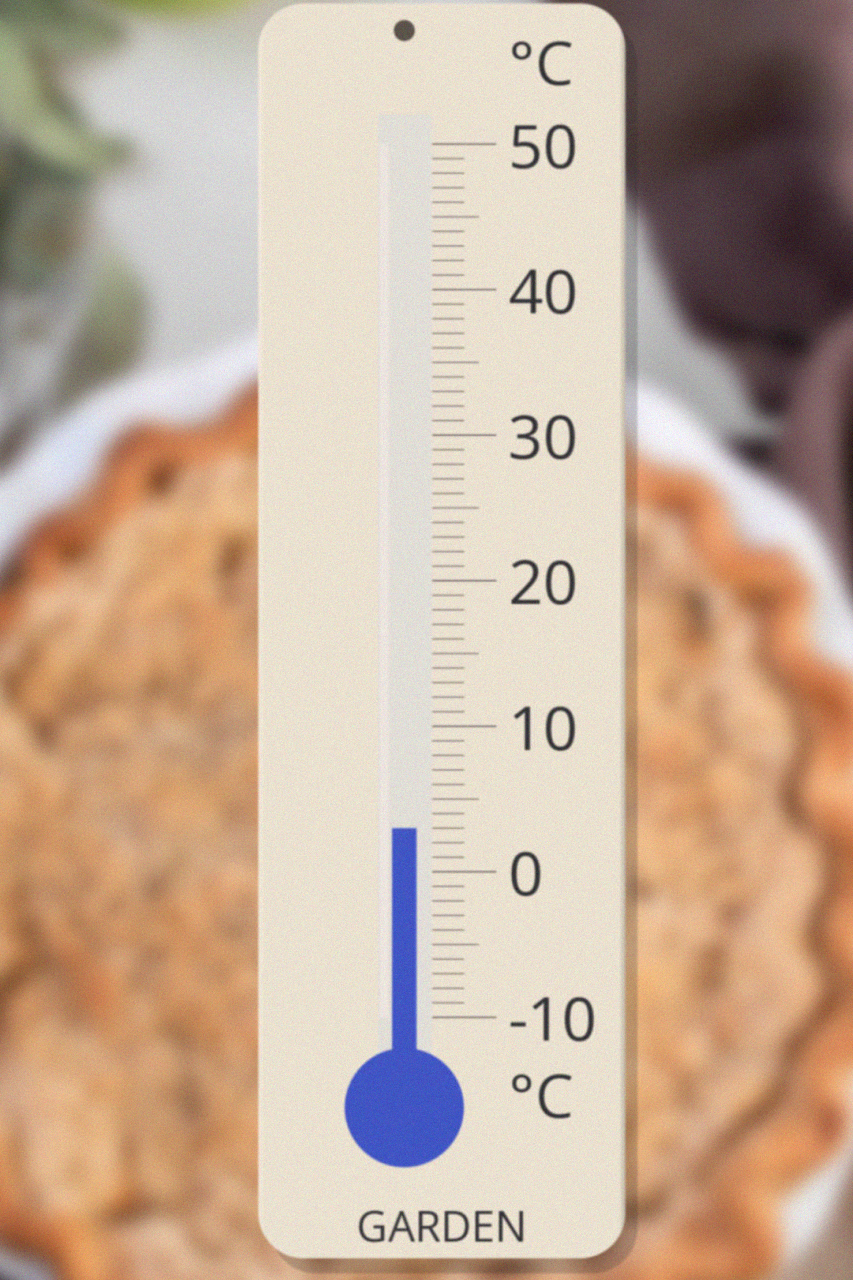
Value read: 3
